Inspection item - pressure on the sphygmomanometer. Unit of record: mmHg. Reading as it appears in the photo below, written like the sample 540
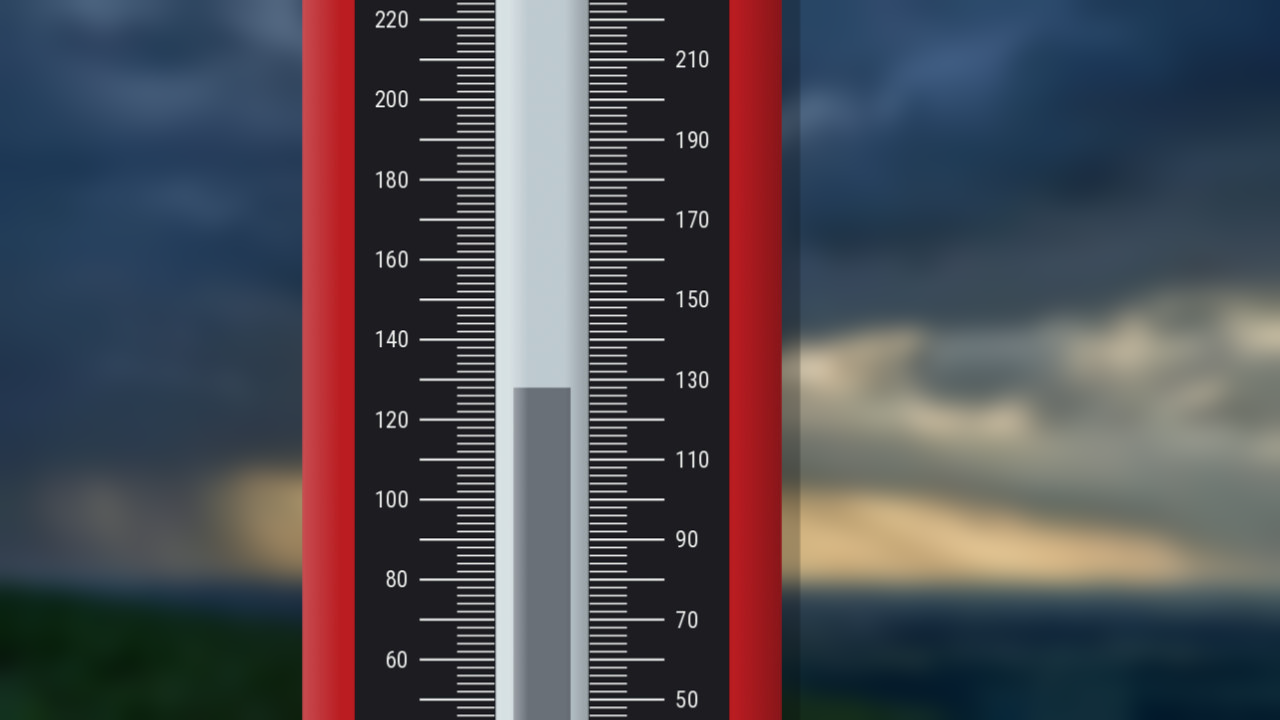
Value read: 128
